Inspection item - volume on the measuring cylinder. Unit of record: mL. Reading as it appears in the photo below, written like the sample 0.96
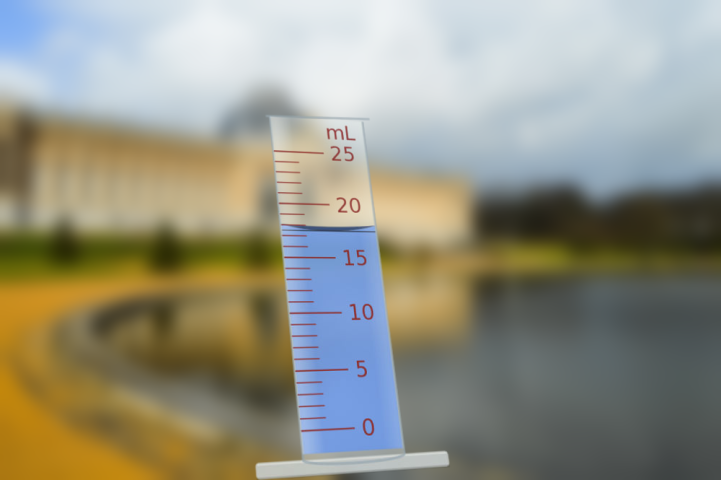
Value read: 17.5
